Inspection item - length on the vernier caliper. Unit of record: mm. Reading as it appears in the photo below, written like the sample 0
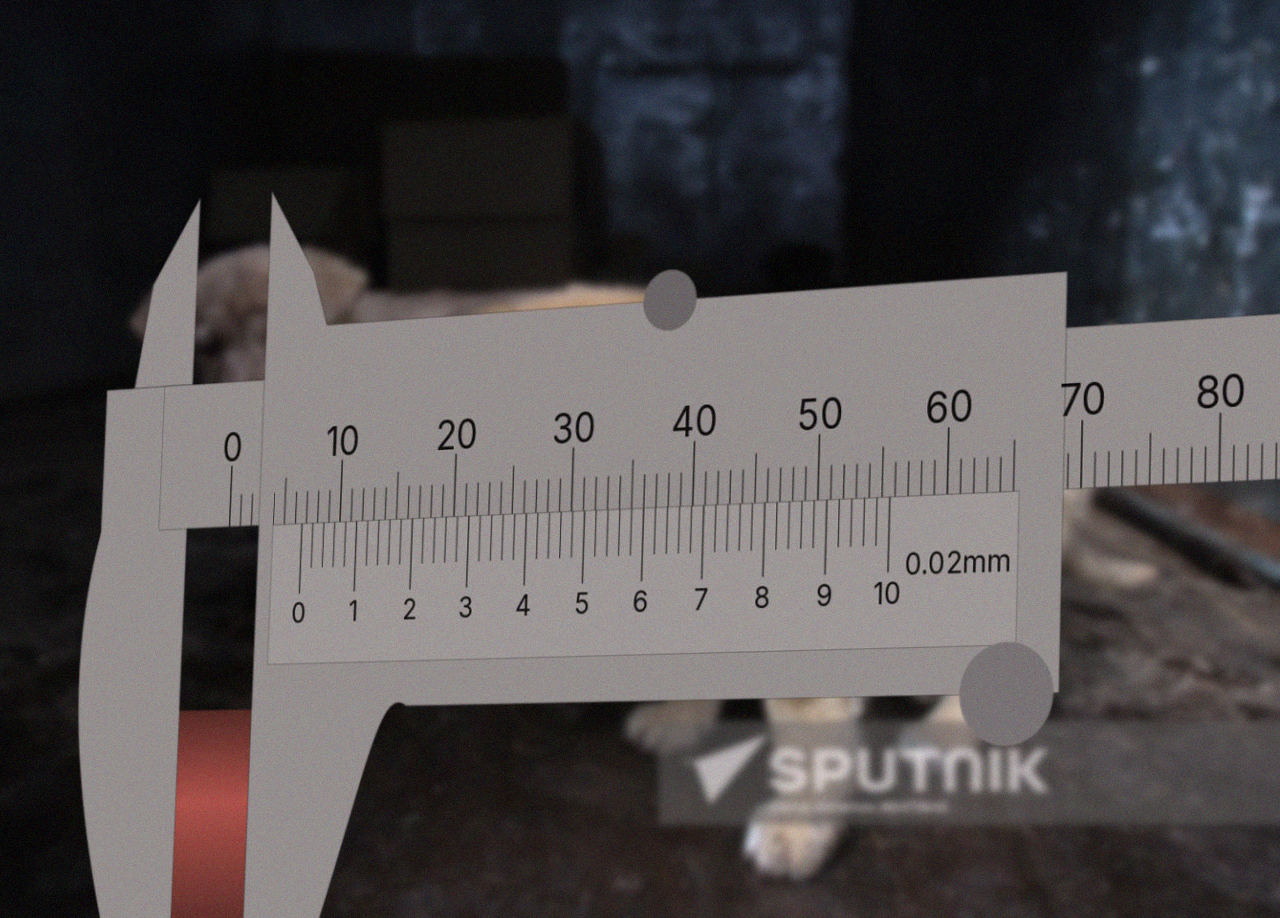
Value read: 6.6
